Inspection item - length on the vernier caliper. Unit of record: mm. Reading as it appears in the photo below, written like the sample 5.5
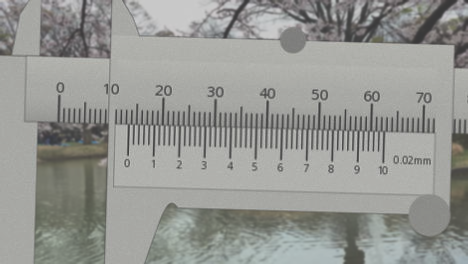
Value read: 13.5
